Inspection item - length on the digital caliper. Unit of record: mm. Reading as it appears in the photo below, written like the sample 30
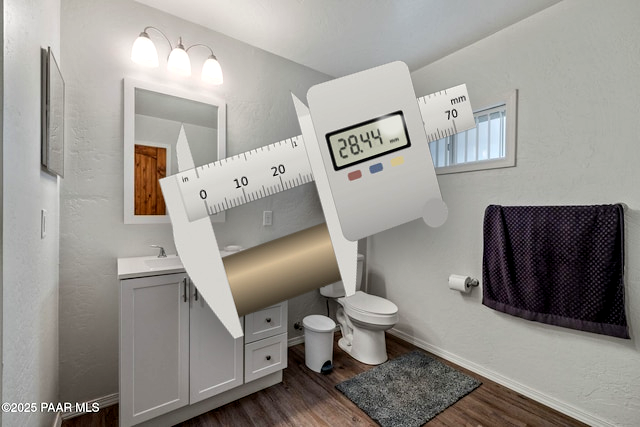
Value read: 28.44
